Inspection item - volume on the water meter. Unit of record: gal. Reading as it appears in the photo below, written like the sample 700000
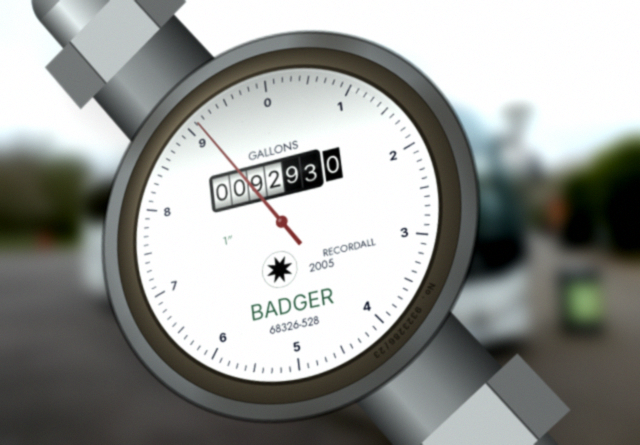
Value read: 92929.1
